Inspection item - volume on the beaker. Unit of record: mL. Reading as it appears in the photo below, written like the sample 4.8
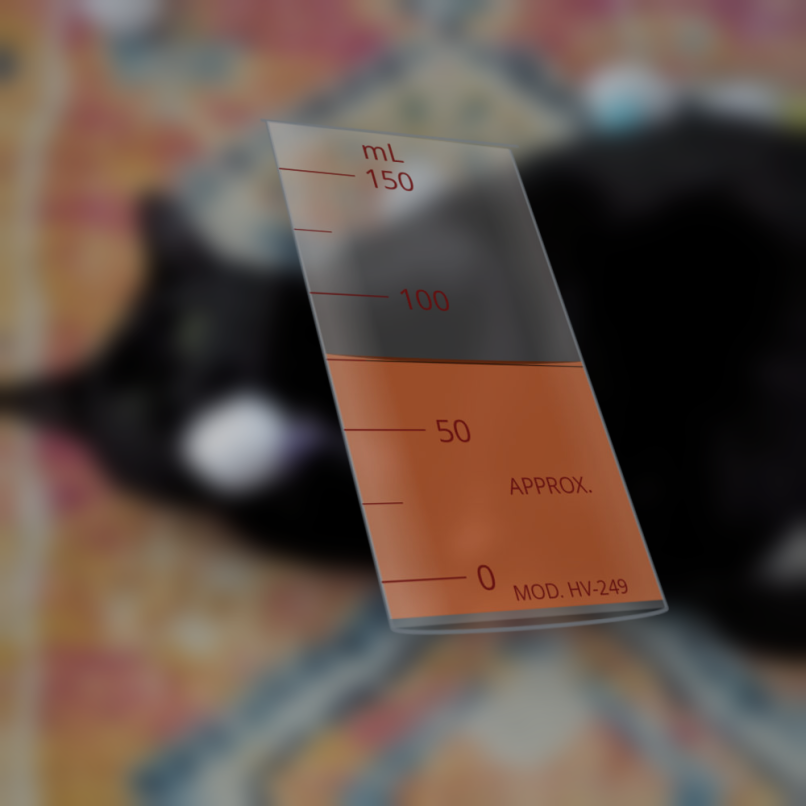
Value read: 75
